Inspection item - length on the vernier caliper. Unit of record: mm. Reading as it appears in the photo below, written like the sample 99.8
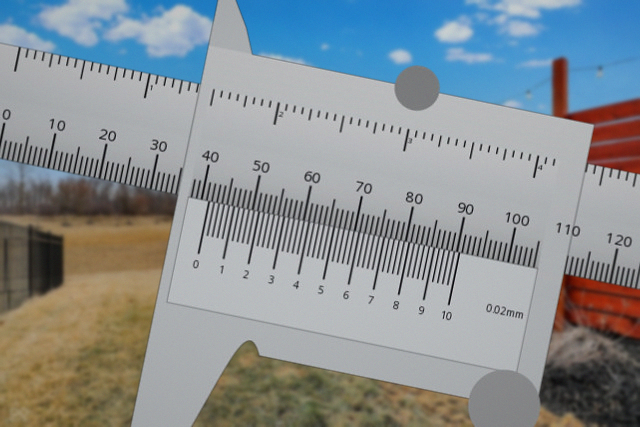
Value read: 41.5
